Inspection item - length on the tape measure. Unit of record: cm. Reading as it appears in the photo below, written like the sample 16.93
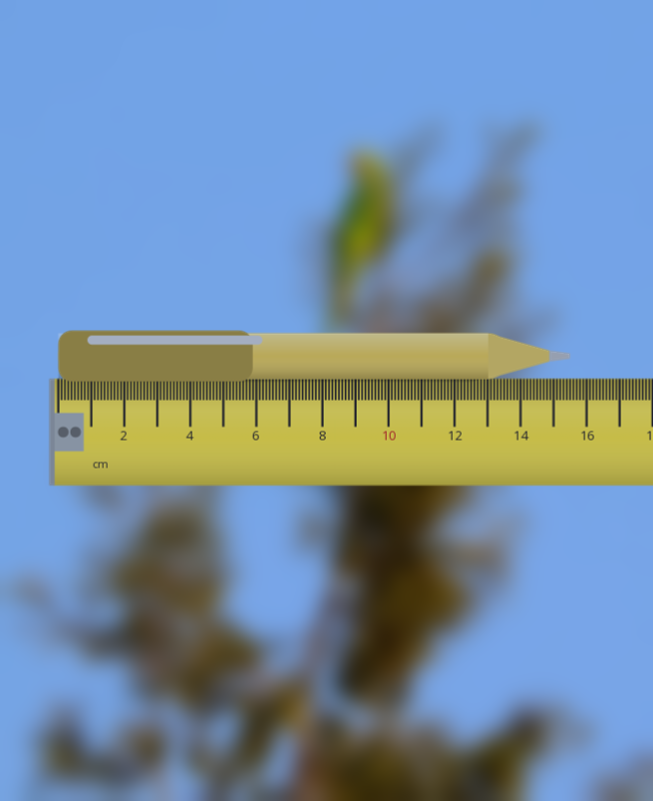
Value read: 15.5
